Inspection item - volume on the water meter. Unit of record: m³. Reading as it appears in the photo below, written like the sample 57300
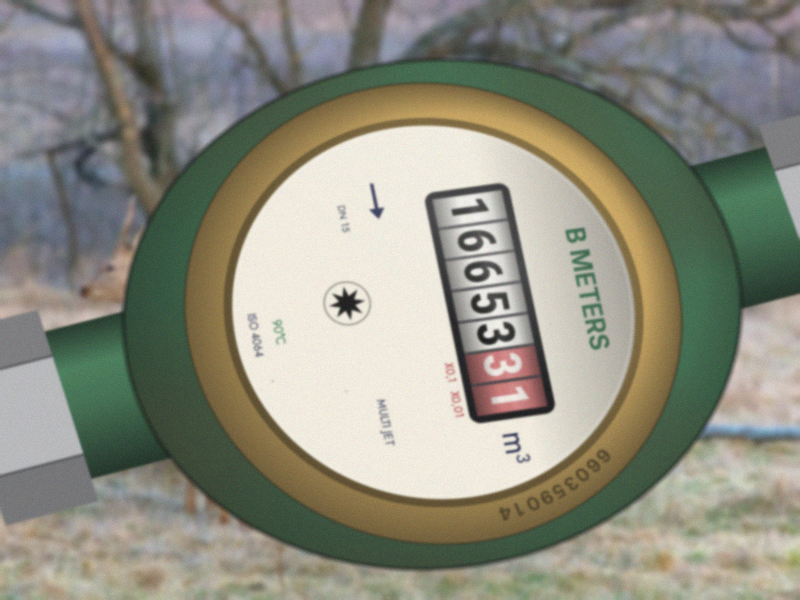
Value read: 16653.31
